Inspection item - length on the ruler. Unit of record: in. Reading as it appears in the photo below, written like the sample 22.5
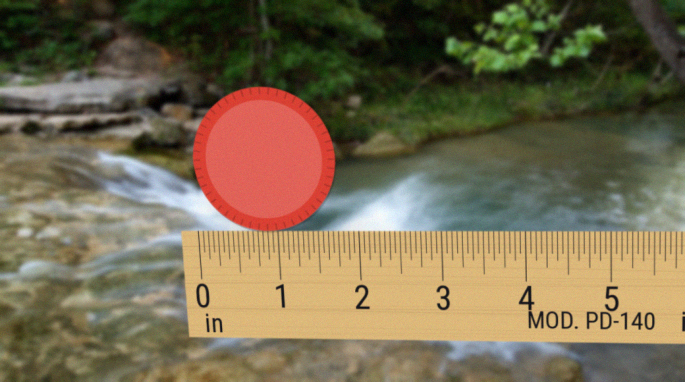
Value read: 1.75
